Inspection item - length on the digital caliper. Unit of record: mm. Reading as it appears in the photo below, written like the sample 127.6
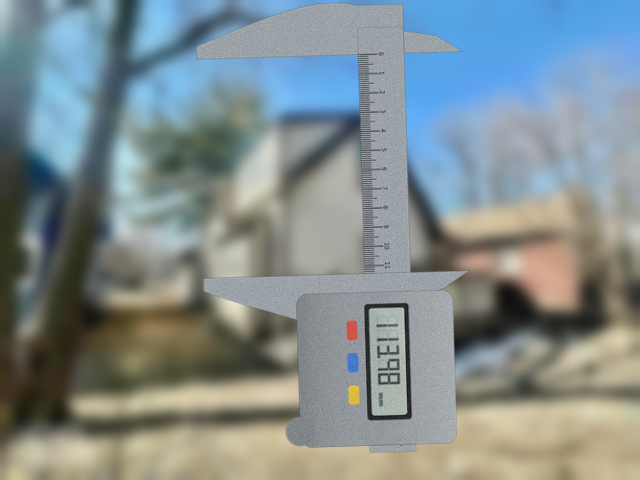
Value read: 113.98
